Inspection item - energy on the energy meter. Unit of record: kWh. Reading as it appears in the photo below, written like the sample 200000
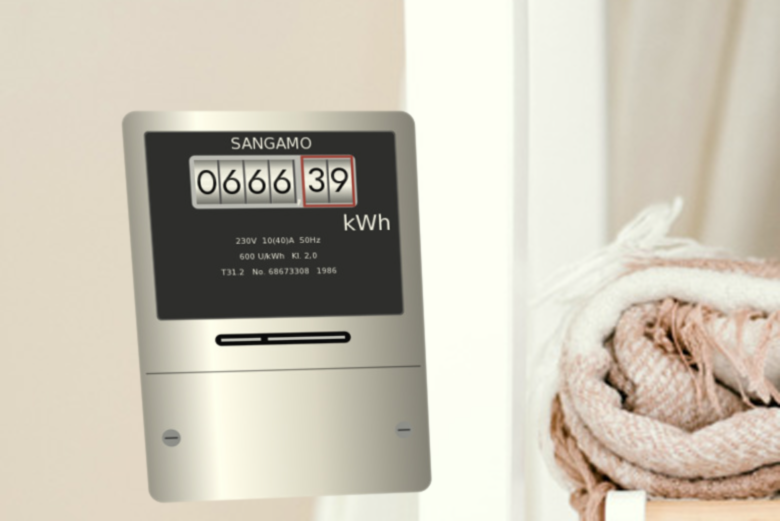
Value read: 666.39
